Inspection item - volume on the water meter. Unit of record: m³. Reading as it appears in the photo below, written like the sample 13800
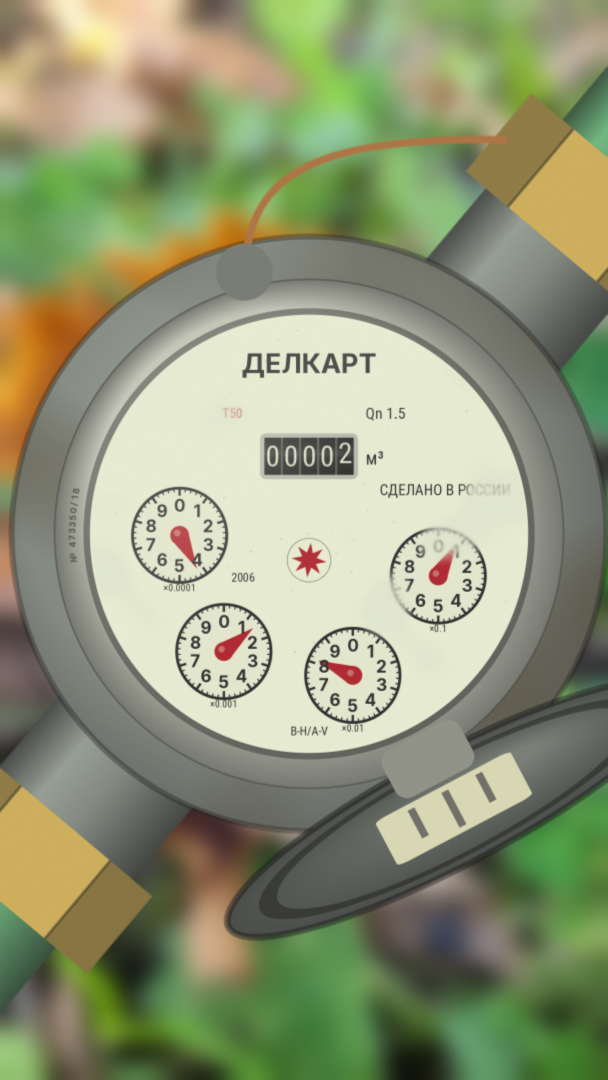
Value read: 2.0814
